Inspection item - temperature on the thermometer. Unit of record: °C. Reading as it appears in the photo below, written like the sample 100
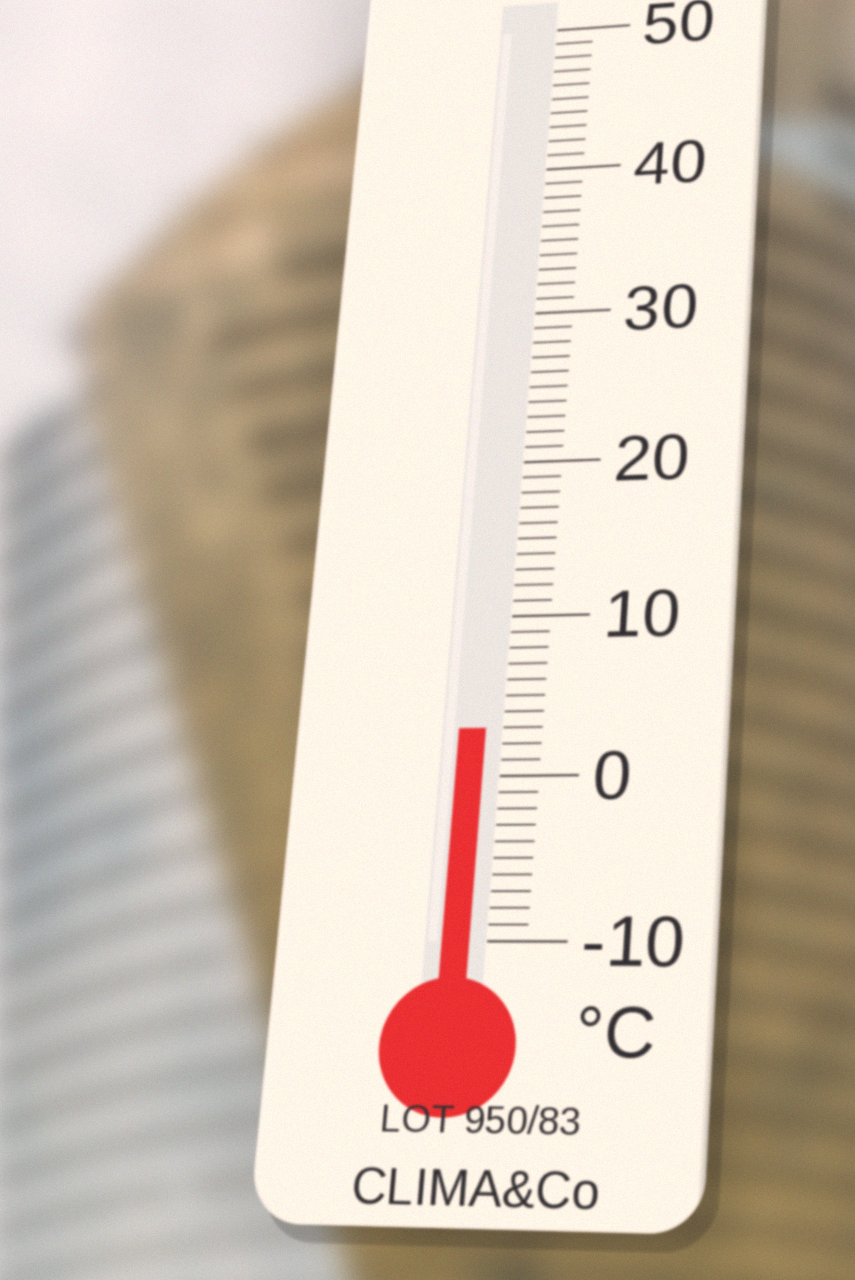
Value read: 3
